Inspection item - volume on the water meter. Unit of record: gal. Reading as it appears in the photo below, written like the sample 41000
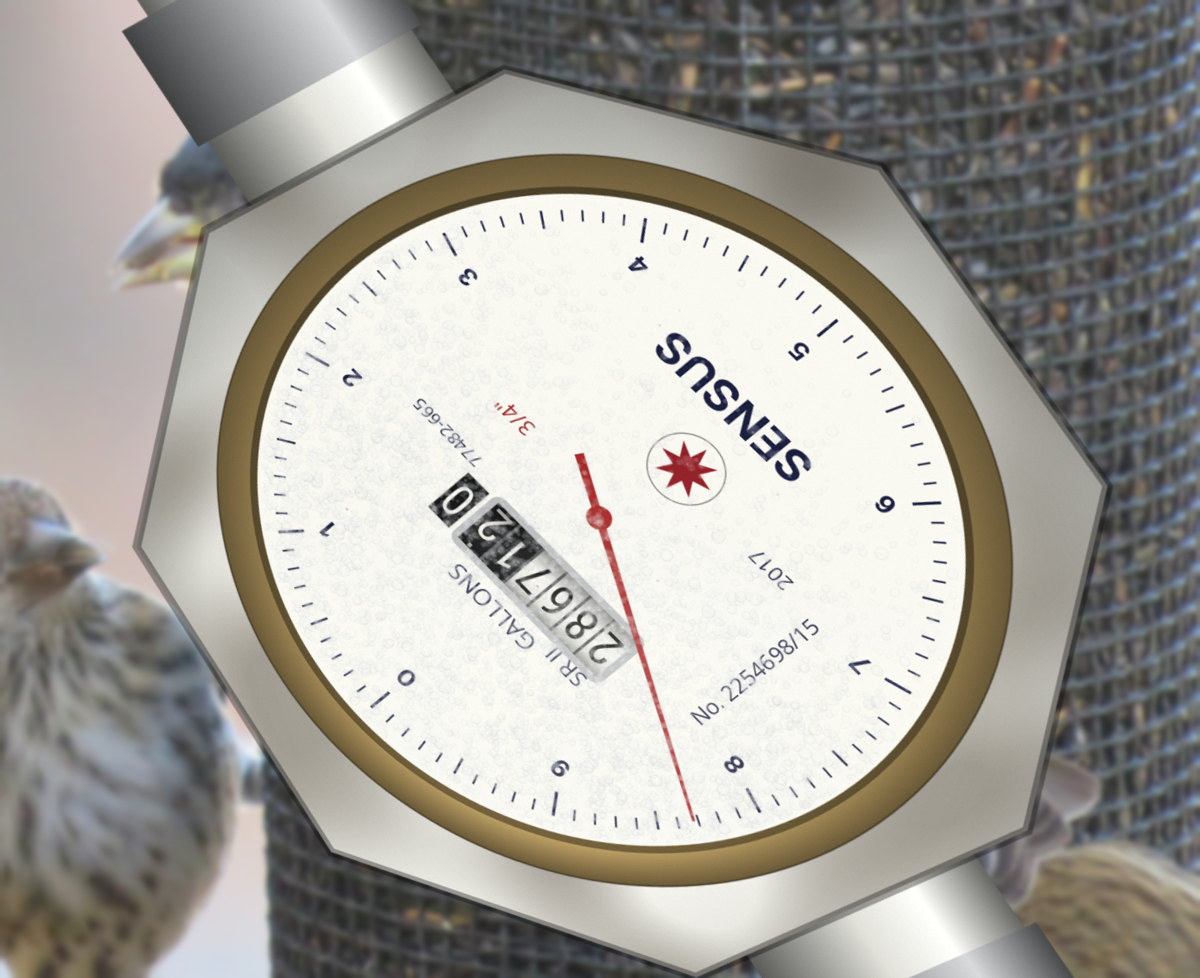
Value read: 2867118.3
